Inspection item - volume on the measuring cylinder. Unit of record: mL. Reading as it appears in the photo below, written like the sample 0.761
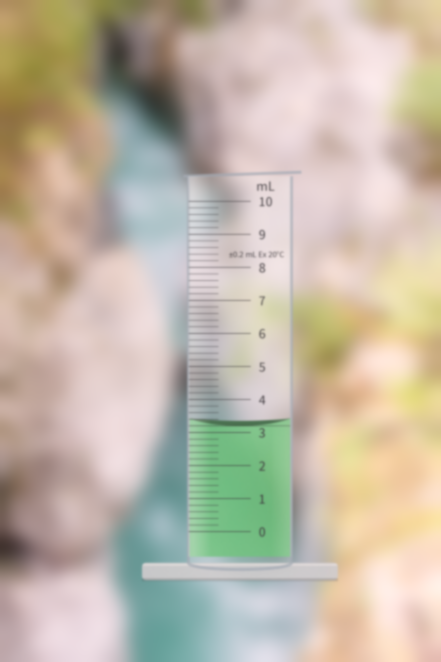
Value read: 3.2
